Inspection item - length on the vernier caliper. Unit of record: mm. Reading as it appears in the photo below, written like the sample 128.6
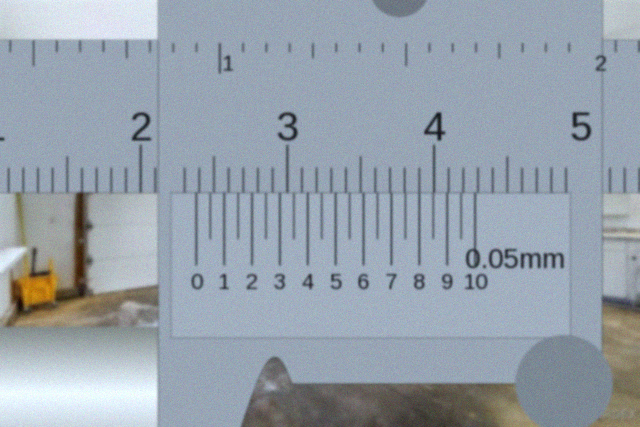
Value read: 23.8
